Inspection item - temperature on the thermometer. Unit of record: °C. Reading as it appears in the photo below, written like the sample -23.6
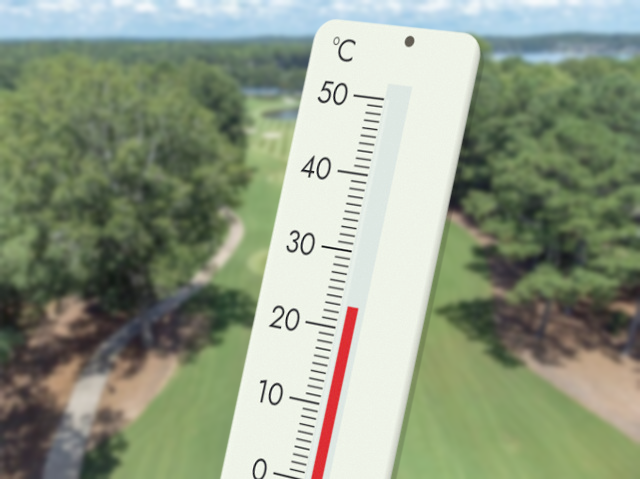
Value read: 23
